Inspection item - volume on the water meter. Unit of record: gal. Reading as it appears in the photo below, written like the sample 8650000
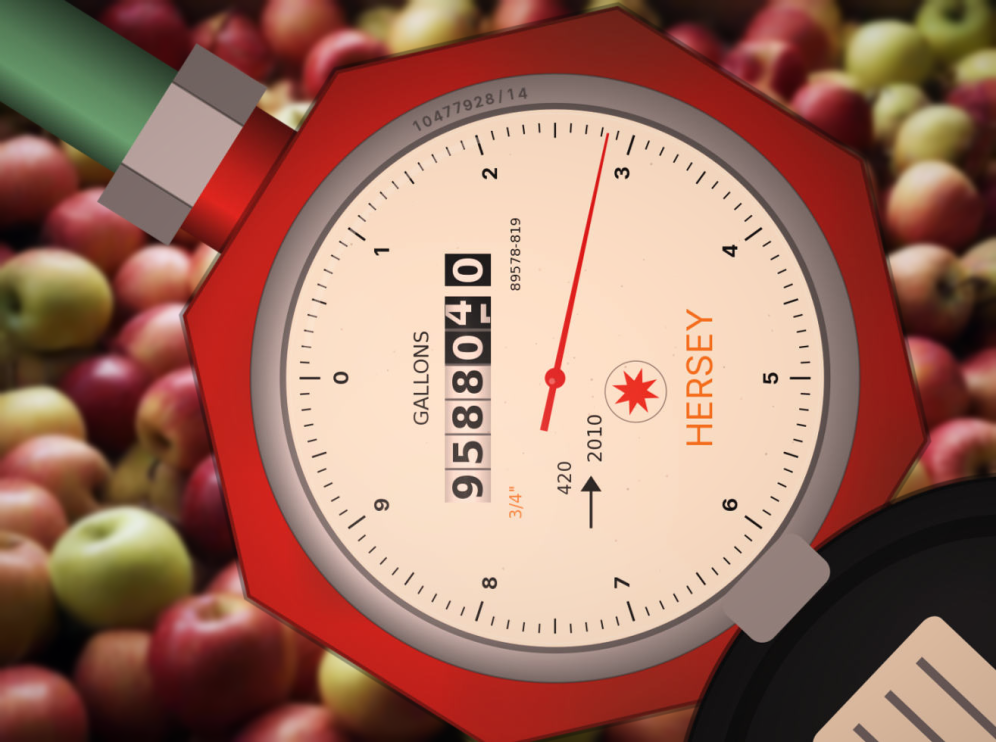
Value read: 9588042.8
